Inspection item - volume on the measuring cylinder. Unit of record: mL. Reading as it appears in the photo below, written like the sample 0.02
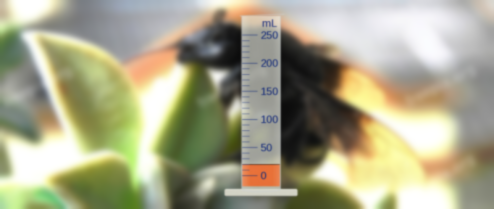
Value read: 20
